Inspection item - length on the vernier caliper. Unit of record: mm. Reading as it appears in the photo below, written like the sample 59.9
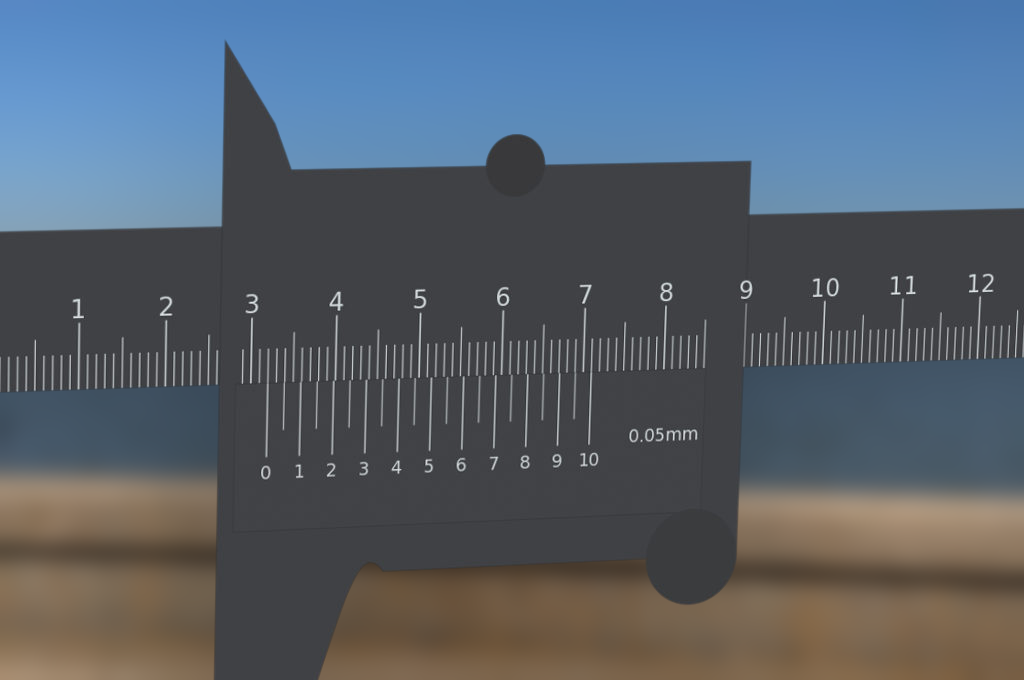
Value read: 32.0
